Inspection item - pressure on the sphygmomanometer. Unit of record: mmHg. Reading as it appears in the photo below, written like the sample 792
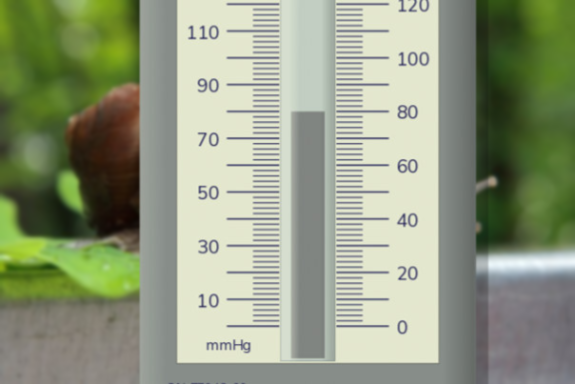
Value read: 80
